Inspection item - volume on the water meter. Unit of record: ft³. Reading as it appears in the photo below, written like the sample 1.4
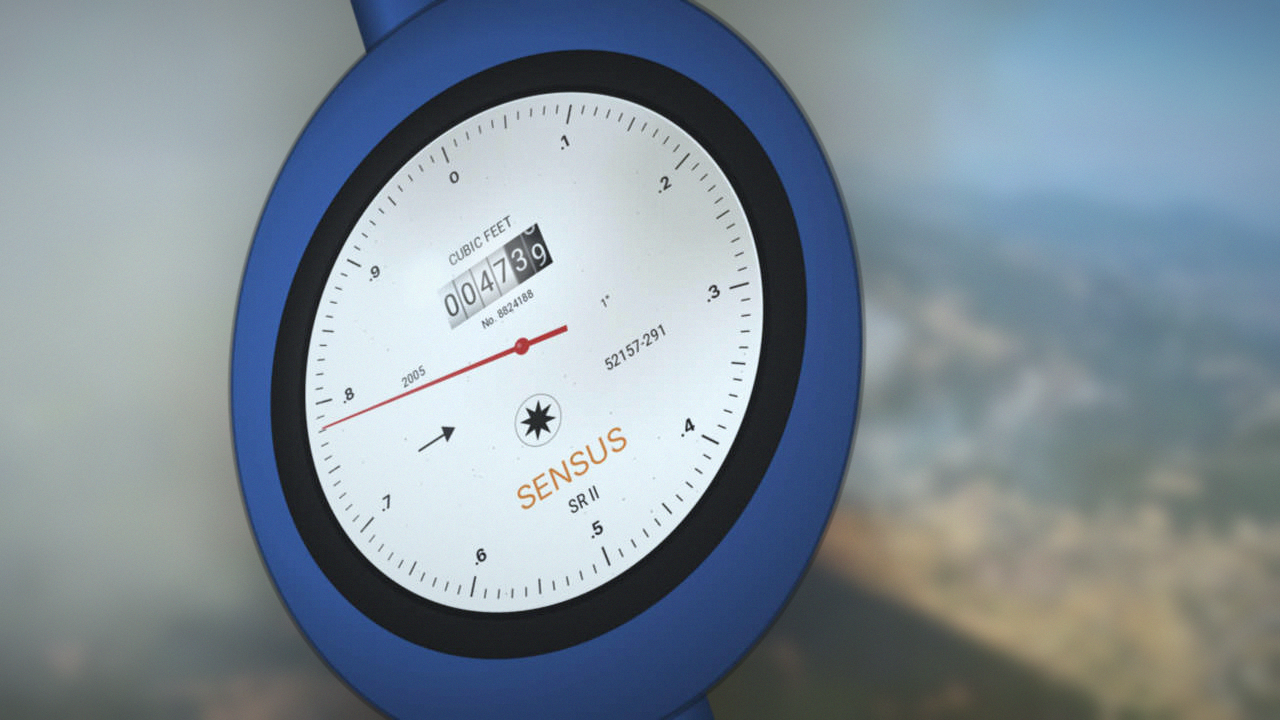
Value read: 4738.78
